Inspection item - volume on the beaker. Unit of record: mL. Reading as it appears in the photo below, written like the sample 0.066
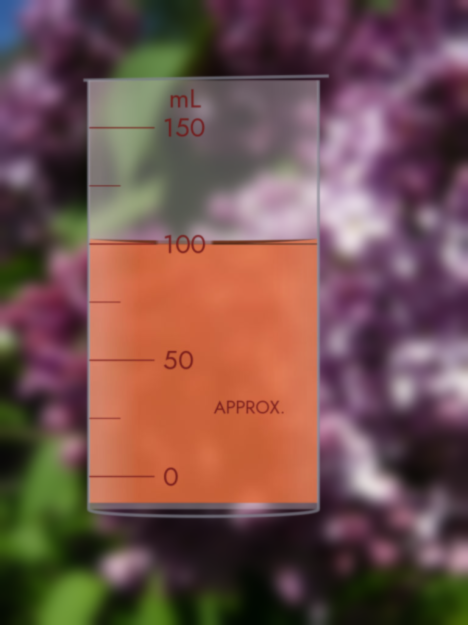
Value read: 100
